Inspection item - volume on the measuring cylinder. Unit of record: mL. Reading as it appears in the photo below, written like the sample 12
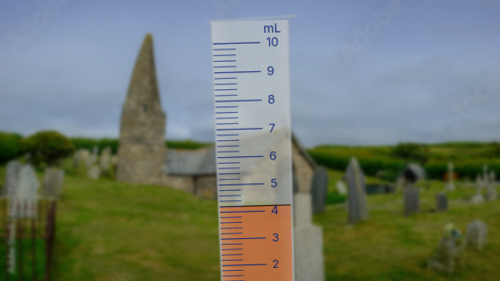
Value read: 4.2
